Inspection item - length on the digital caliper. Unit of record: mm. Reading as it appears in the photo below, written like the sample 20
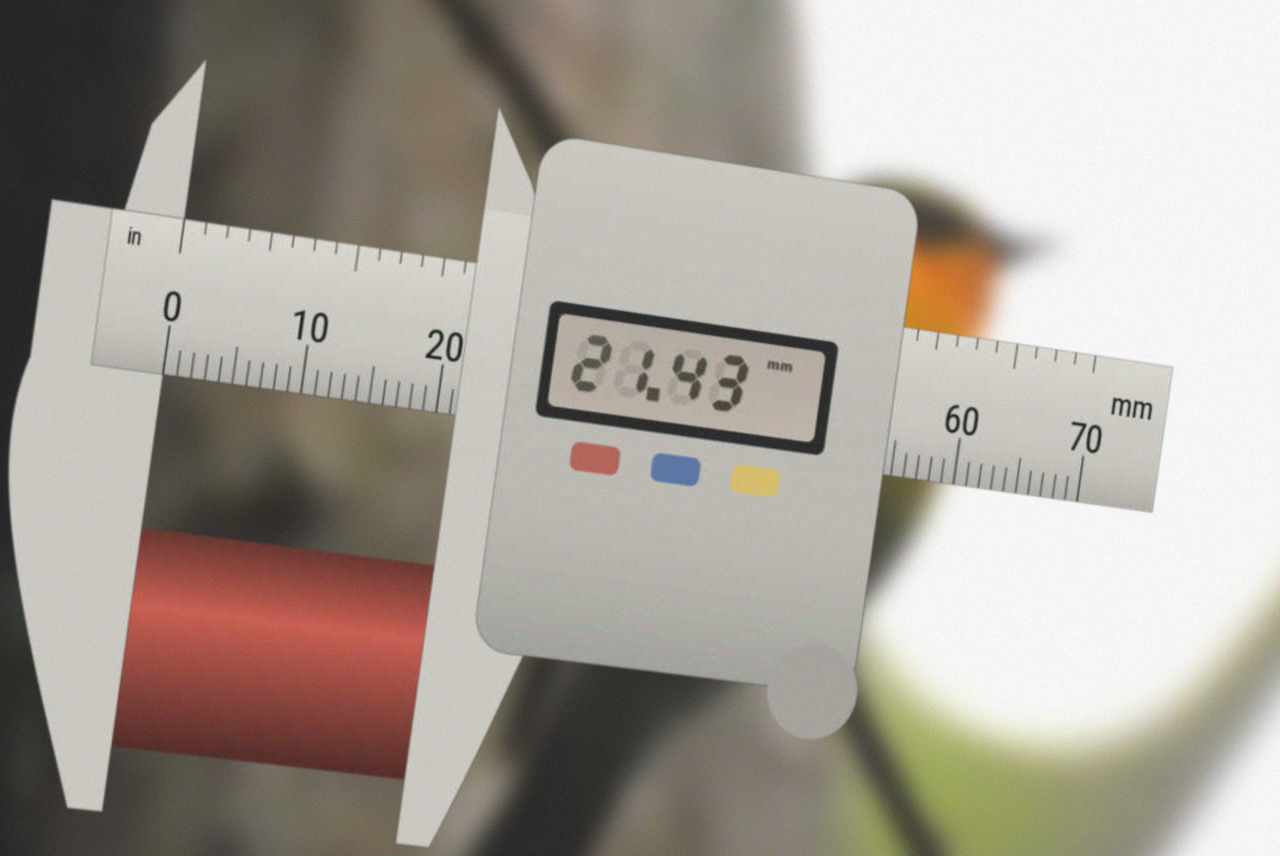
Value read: 21.43
